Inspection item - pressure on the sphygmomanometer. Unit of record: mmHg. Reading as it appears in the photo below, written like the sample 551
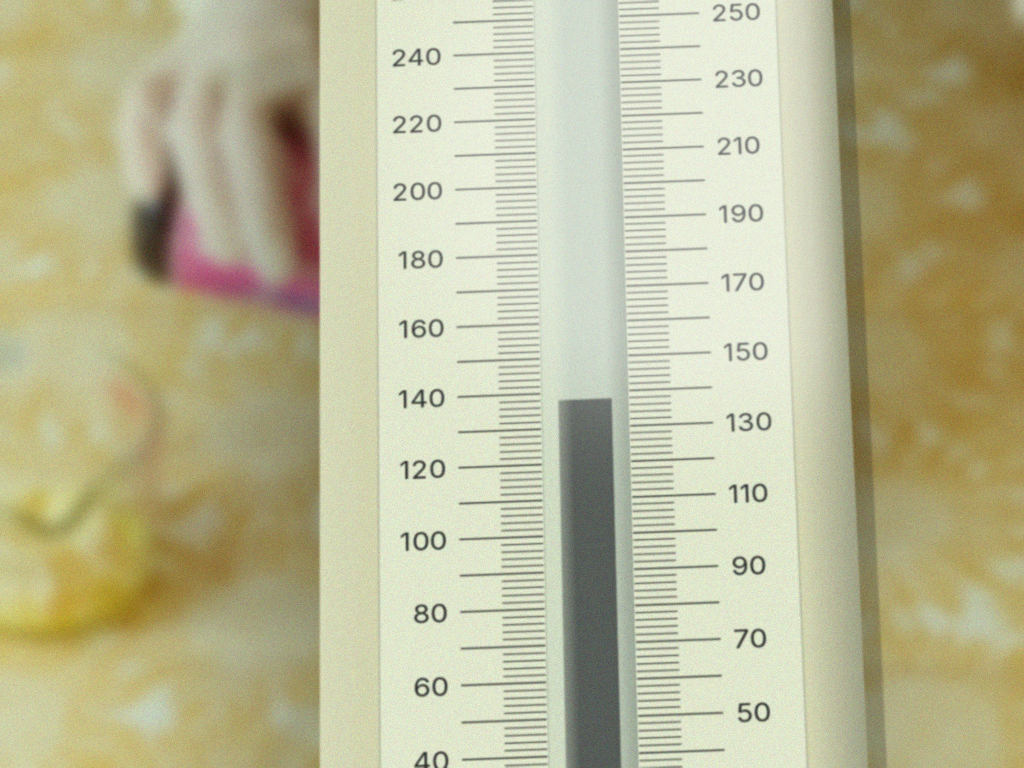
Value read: 138
